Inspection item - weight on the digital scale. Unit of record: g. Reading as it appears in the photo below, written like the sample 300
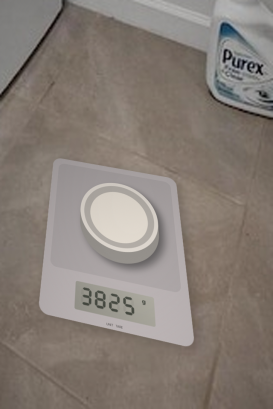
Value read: 3825
